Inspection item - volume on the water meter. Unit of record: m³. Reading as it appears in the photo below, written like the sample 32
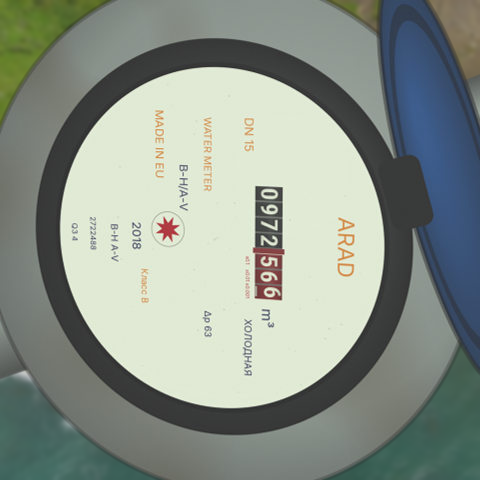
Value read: 972.566
